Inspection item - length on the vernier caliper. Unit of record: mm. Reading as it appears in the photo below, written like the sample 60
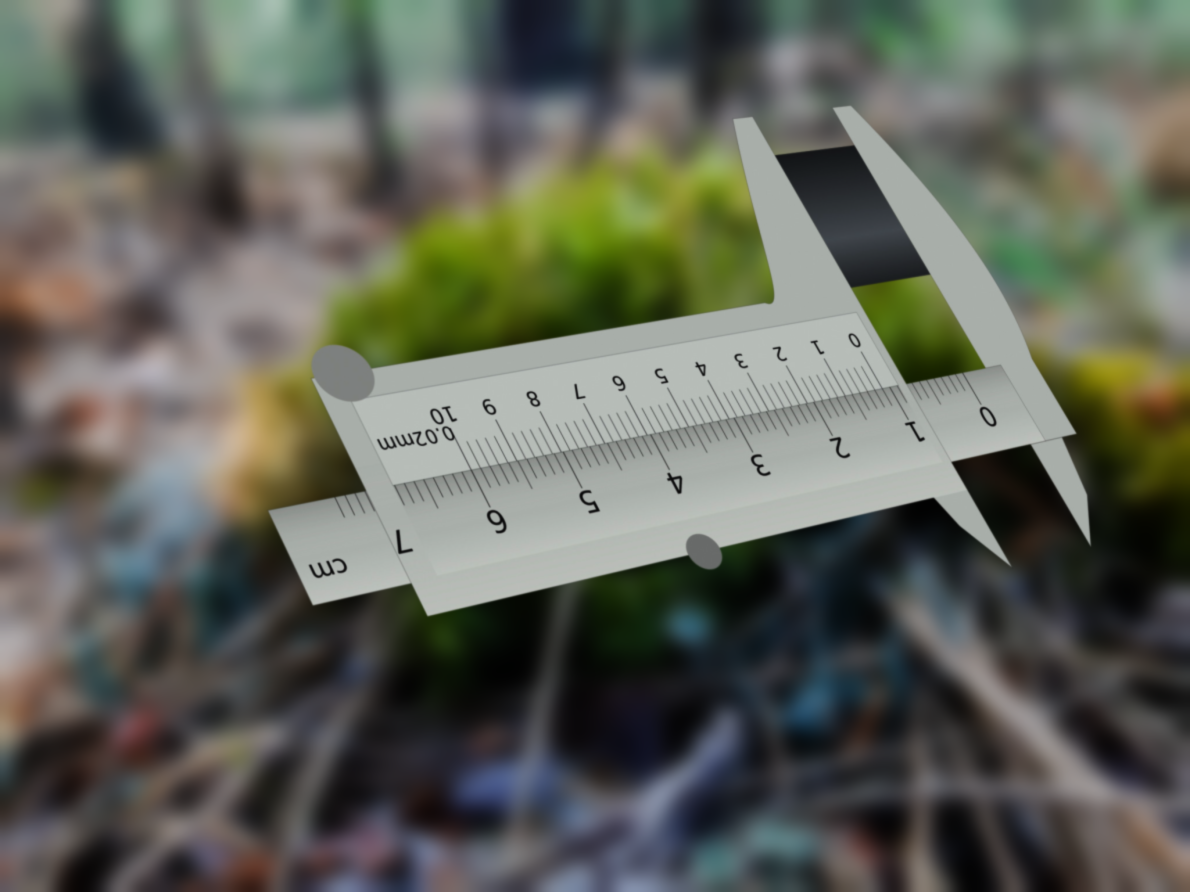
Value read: 11.0
